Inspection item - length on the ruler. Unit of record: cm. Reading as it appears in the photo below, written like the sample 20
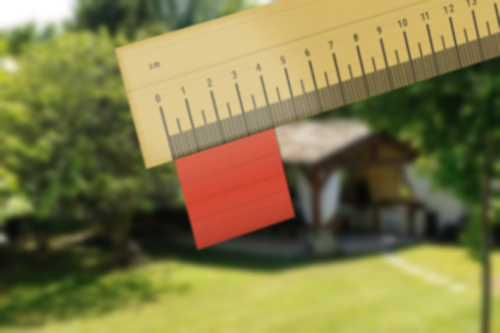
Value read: 4
